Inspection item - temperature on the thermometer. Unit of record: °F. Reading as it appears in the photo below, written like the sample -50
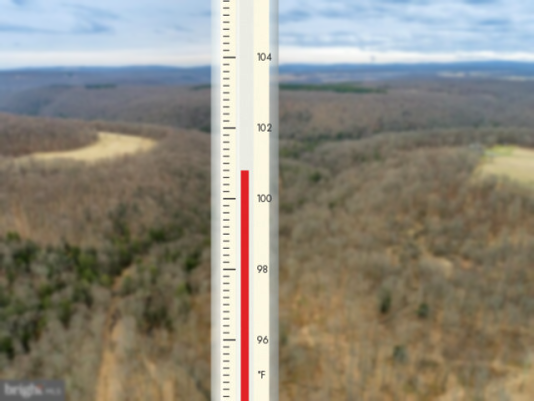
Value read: 100.8
